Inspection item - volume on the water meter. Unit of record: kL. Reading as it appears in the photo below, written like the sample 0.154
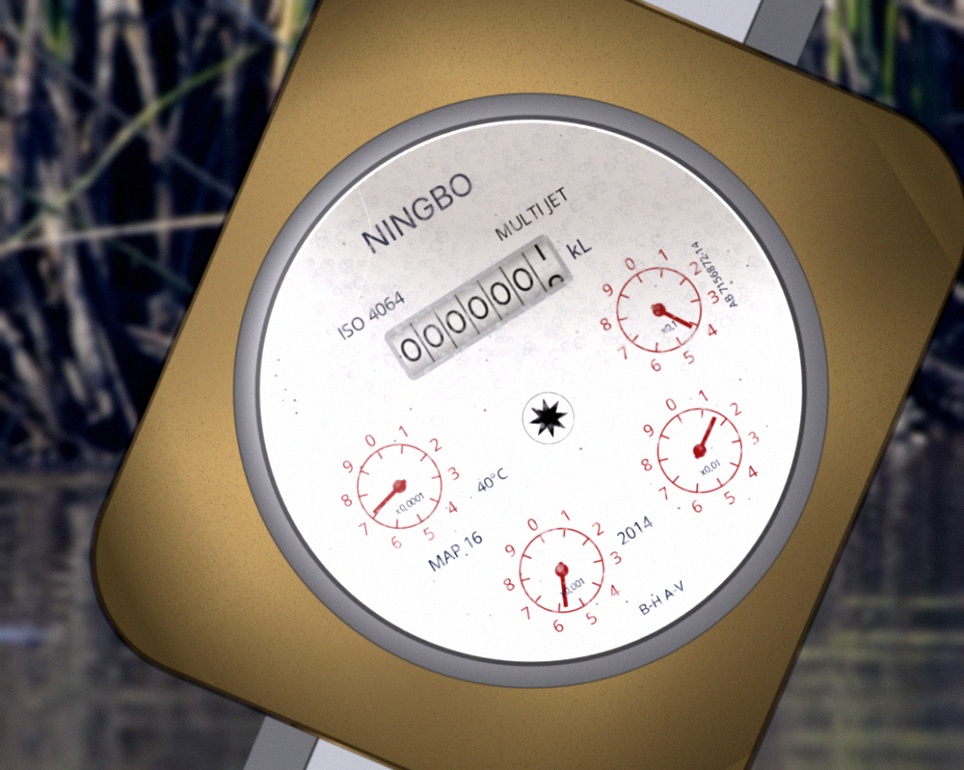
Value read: 1.4157
